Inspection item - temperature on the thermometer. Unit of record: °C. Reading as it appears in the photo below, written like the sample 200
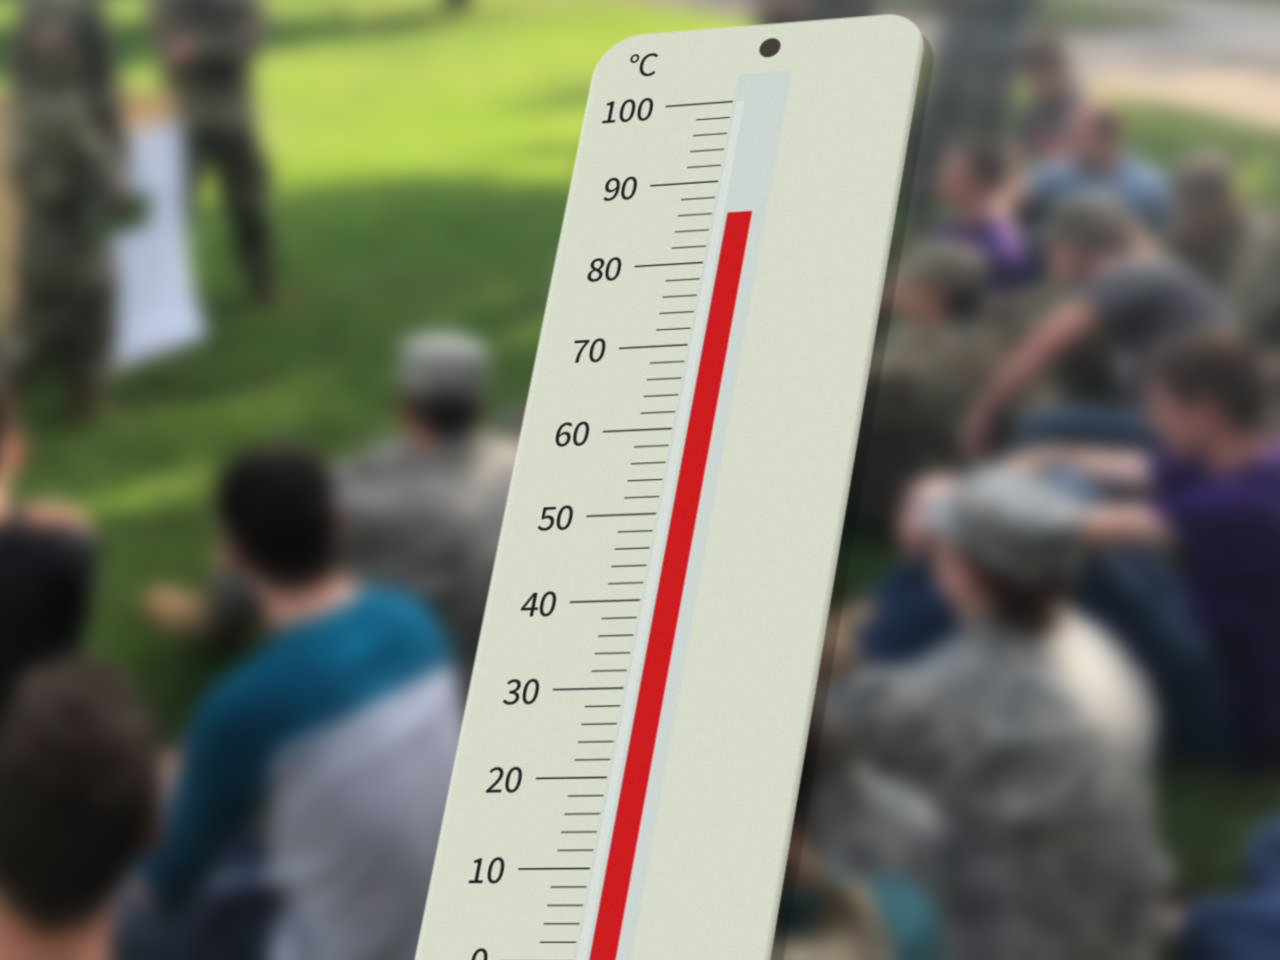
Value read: 86
